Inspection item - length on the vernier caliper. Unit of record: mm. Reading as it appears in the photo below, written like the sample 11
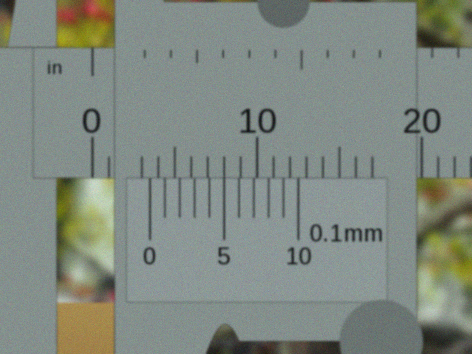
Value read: 3.5
